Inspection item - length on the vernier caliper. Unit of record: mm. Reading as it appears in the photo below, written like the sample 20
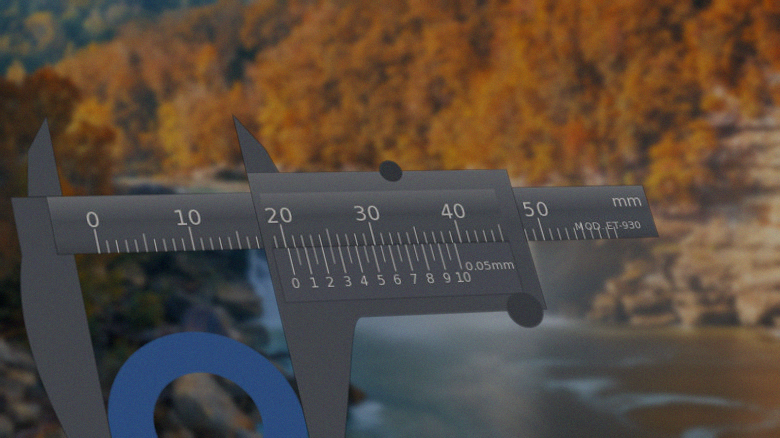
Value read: 20.2
